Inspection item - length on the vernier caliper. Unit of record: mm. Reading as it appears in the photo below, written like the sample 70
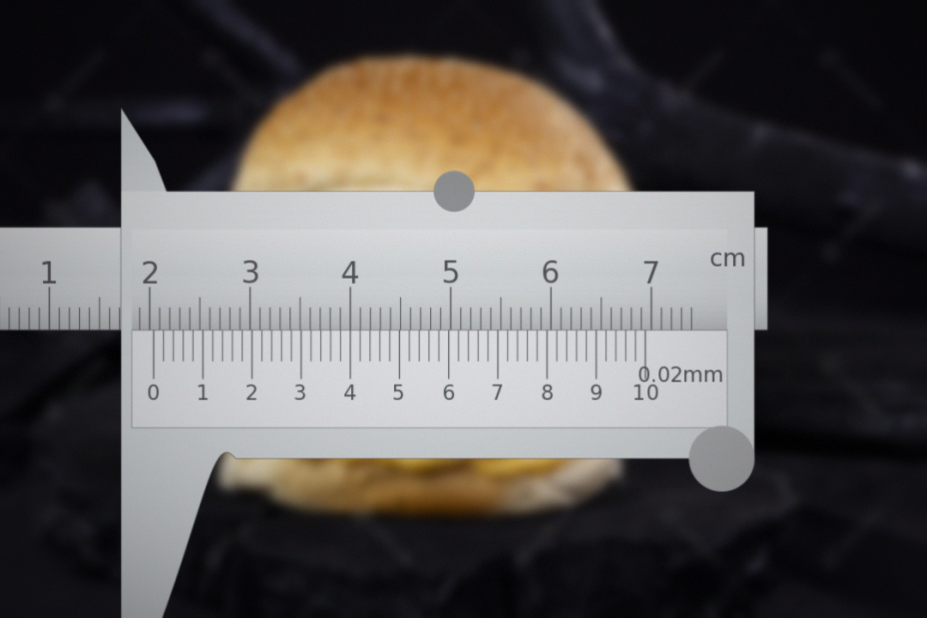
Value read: 20.4
